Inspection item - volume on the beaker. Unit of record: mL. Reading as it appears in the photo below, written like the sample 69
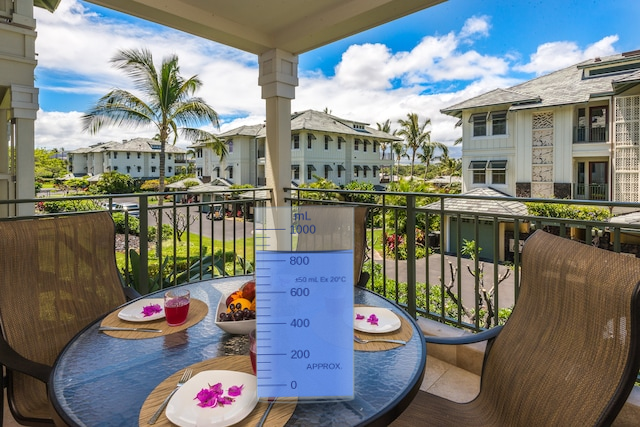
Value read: 850
